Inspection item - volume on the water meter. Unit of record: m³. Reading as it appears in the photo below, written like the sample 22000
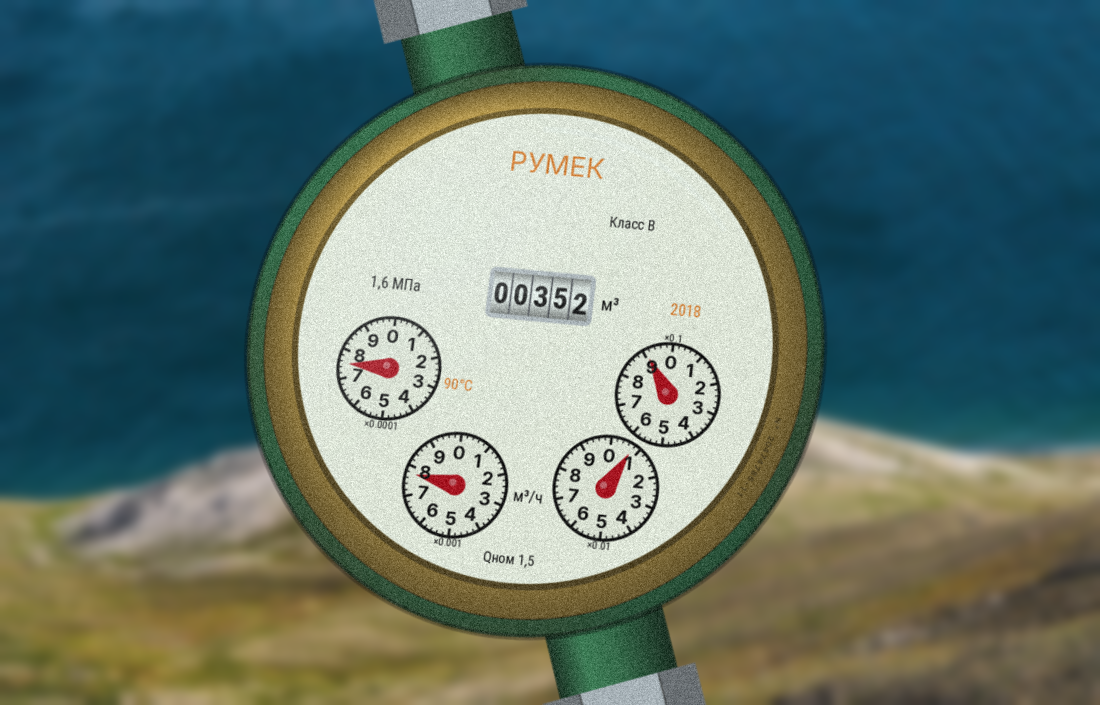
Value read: 351.9077
